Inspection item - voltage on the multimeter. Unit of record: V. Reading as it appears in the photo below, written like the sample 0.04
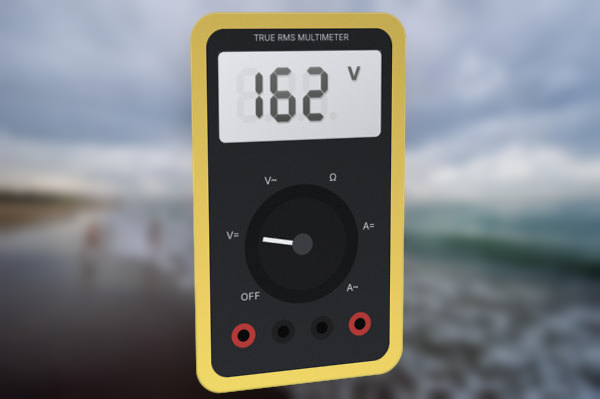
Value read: 162
